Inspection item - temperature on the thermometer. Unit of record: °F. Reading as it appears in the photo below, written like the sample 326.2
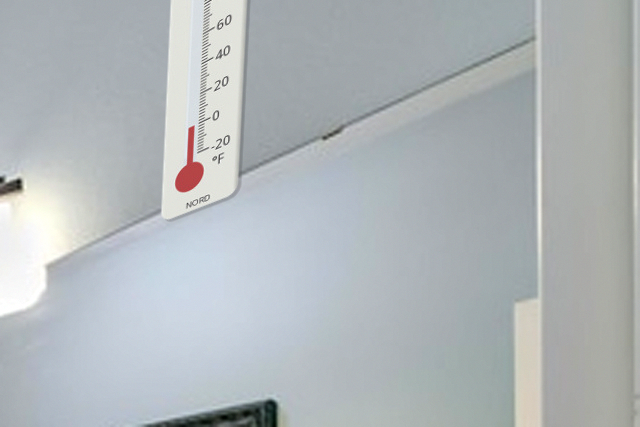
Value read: 0
